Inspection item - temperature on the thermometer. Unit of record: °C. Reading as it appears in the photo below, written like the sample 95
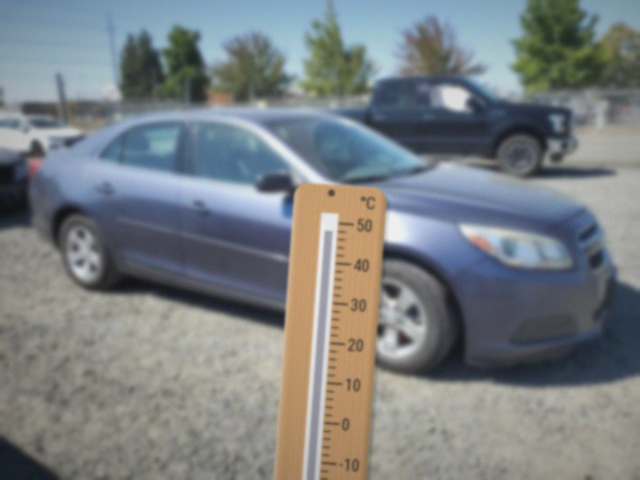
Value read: 48
